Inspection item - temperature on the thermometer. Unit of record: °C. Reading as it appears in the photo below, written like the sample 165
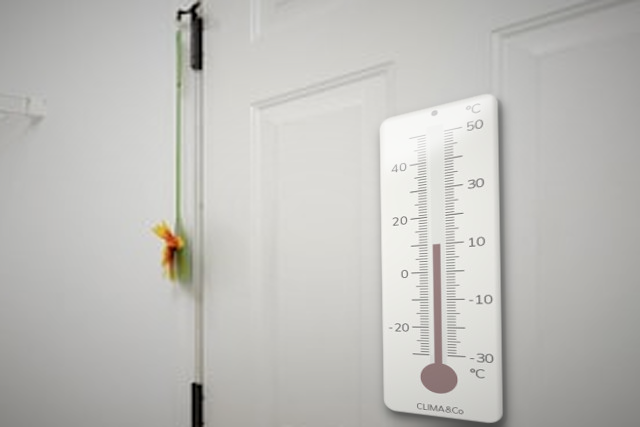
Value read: 10
